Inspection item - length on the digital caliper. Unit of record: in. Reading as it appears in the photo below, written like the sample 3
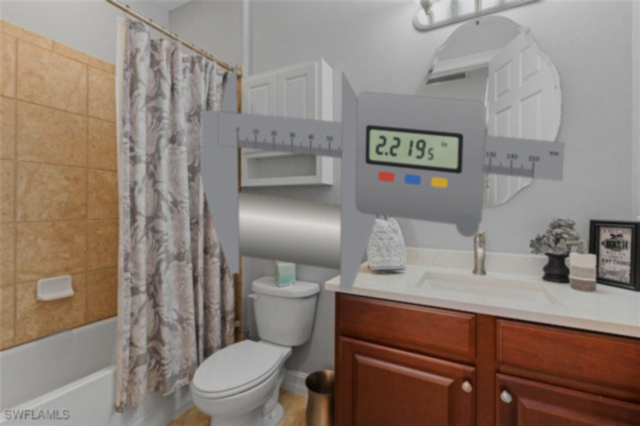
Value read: 2.2195
